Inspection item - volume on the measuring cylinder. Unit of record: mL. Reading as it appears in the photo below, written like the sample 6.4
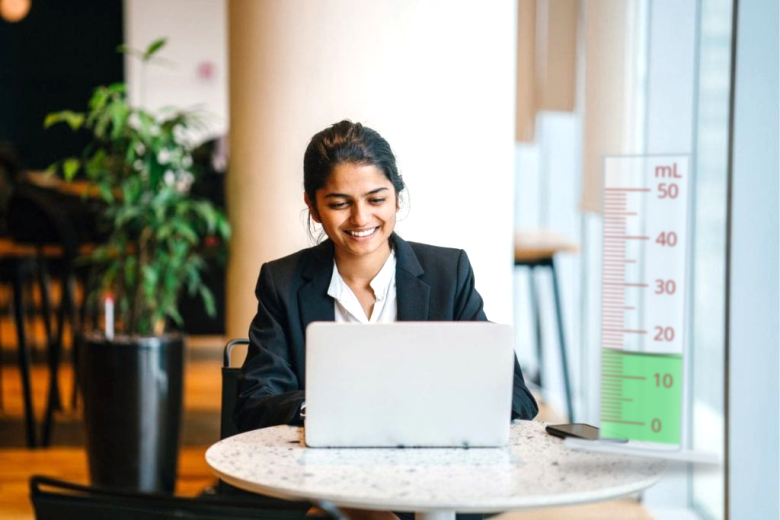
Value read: 15
